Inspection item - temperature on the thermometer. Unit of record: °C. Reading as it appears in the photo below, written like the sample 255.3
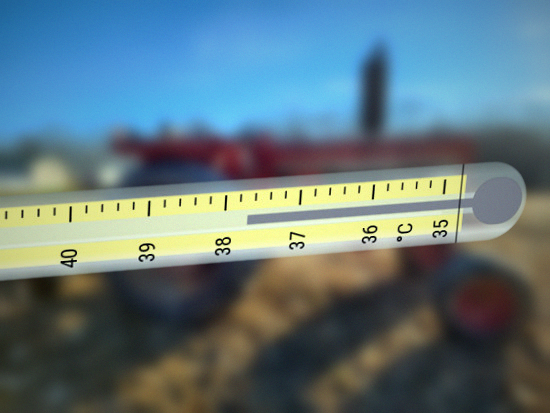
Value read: 37.7
